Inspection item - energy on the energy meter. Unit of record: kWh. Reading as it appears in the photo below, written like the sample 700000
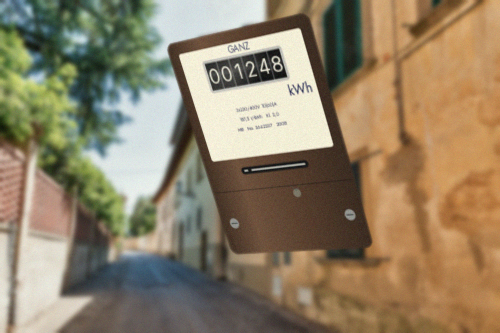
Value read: 1248
